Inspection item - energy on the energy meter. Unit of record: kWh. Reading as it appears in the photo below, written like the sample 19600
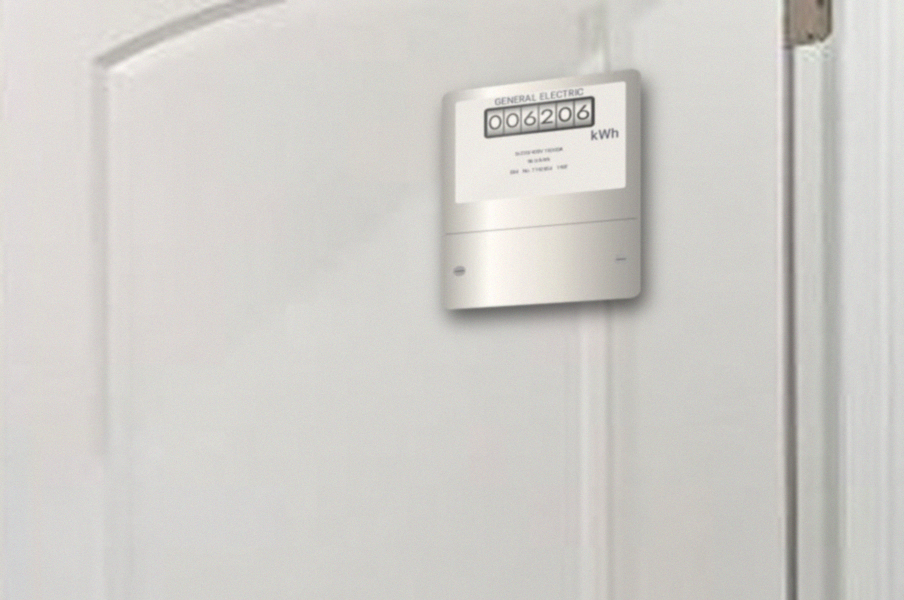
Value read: 6206
